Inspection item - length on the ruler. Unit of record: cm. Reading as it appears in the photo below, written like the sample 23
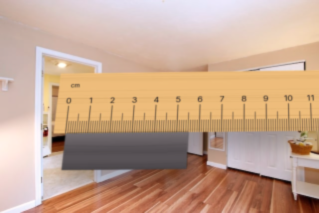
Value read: 5.5
